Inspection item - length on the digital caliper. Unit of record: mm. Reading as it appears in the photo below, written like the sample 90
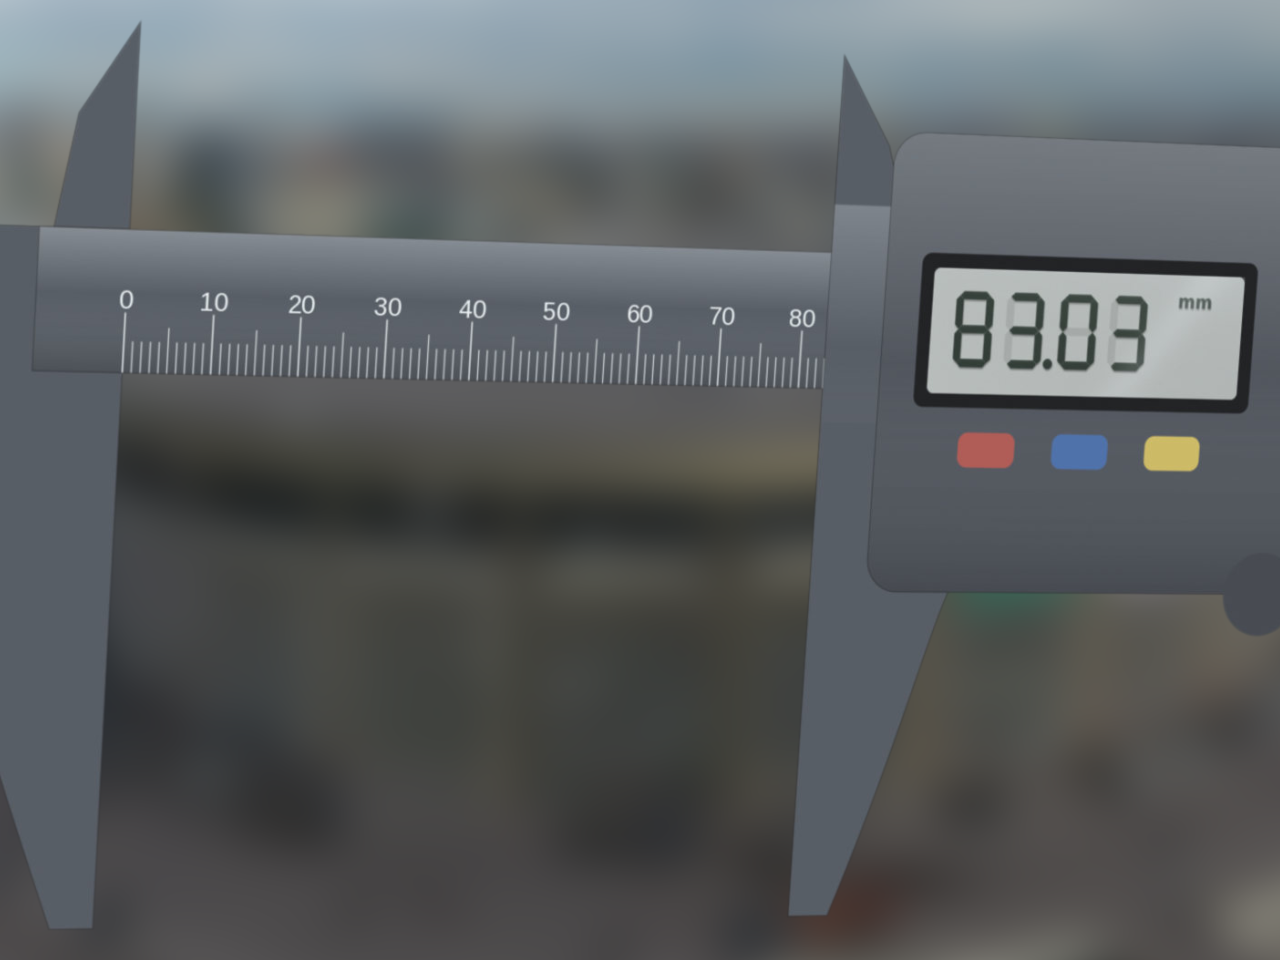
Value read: 83.03
